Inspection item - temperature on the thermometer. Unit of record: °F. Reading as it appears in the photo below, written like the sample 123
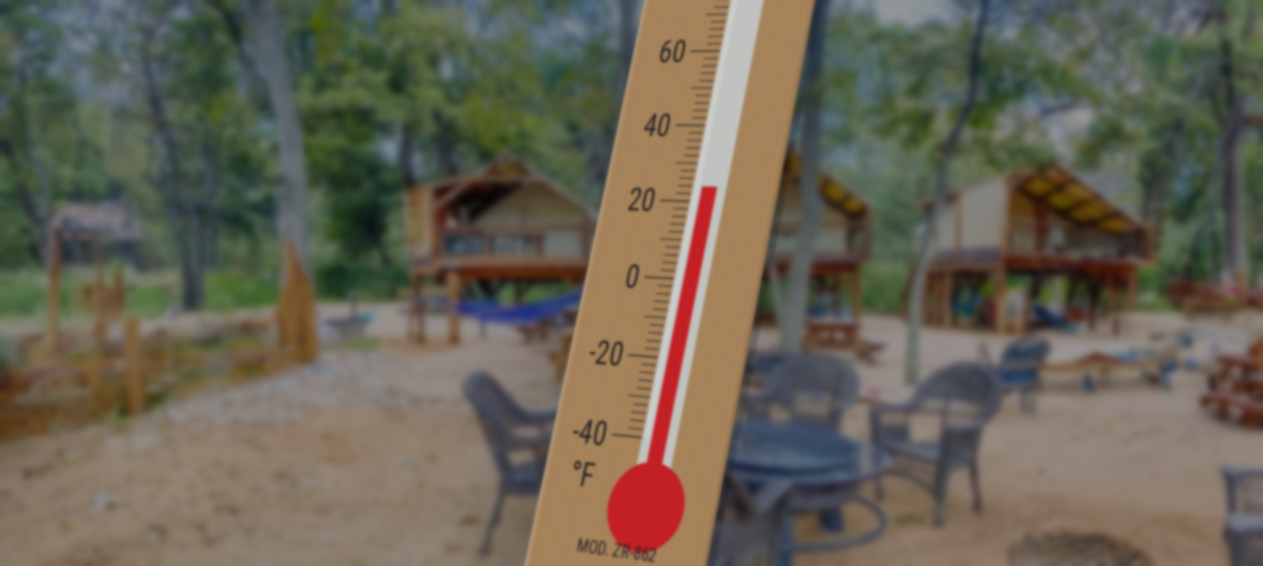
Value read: 24
